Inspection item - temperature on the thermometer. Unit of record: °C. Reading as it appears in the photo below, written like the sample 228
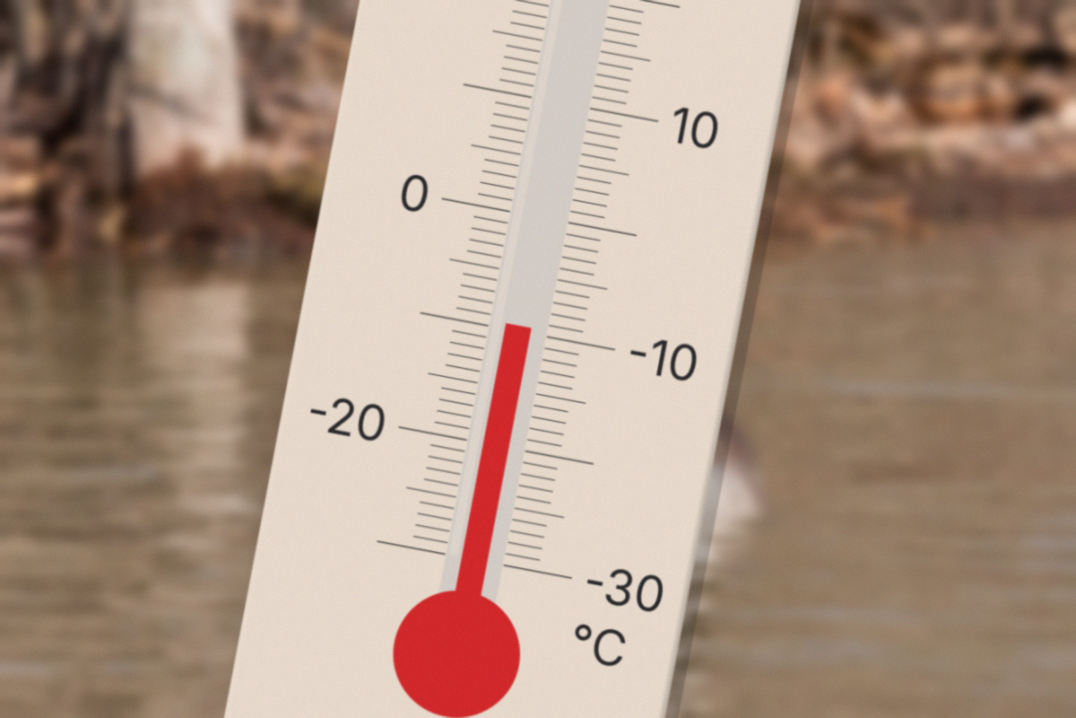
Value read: -9.5
